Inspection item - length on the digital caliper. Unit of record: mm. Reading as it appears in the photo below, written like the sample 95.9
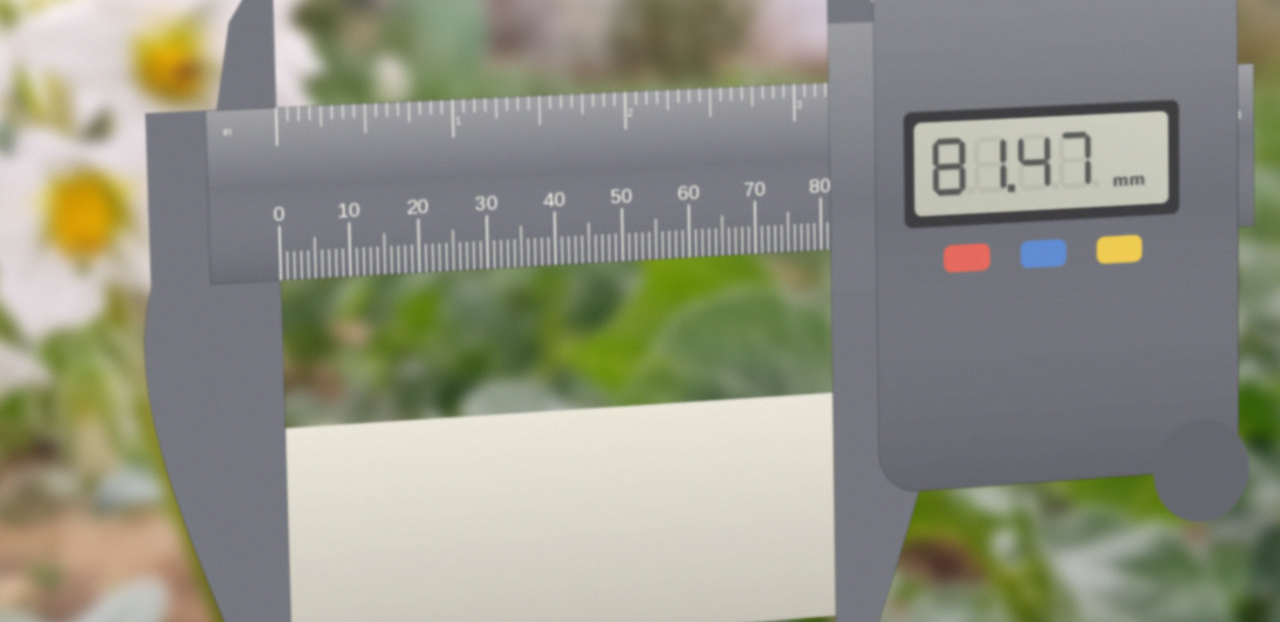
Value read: 81.47
